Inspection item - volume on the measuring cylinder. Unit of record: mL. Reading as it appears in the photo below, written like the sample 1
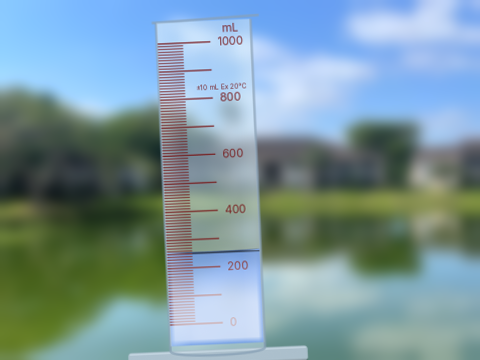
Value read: 250
